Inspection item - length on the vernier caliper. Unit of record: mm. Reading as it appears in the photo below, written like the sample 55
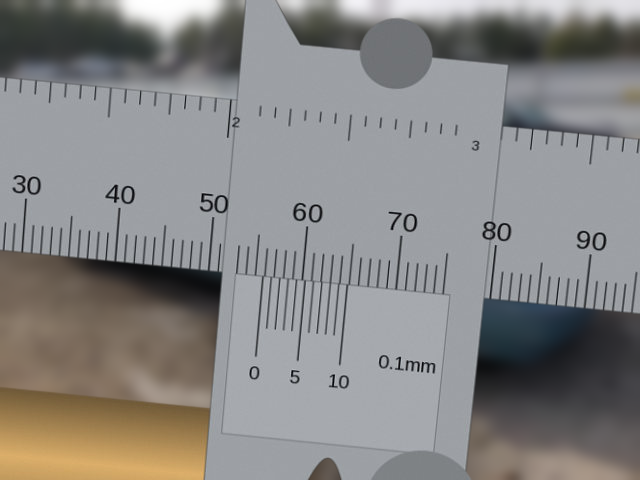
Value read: 55.8
